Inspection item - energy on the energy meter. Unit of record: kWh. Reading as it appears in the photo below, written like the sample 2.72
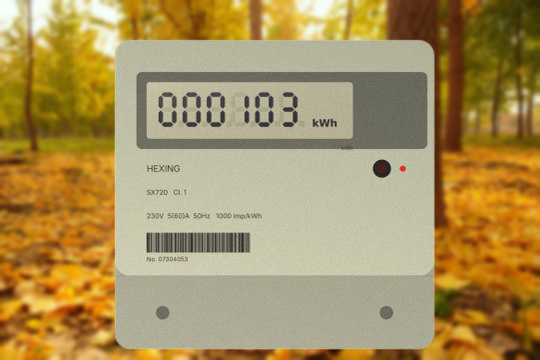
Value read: 103
